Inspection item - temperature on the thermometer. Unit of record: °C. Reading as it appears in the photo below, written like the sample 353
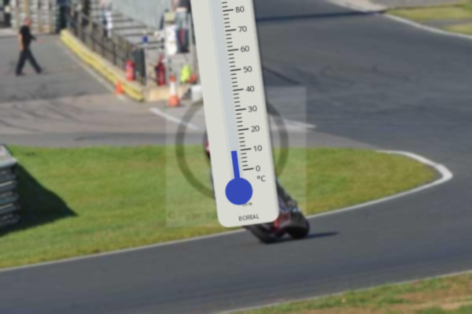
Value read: 10
